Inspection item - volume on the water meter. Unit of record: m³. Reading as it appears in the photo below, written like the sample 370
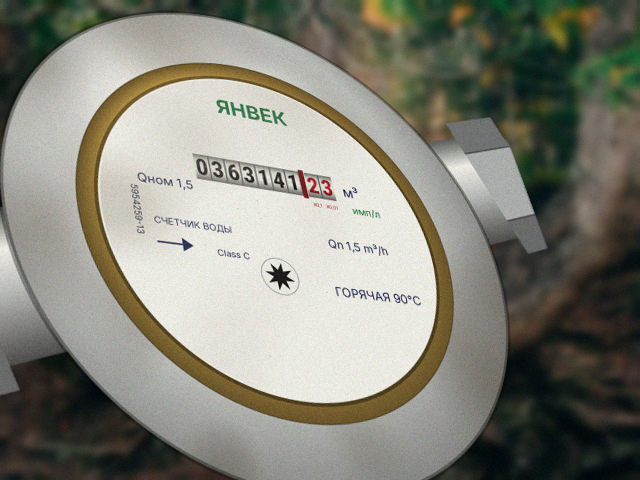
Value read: 363141.23
